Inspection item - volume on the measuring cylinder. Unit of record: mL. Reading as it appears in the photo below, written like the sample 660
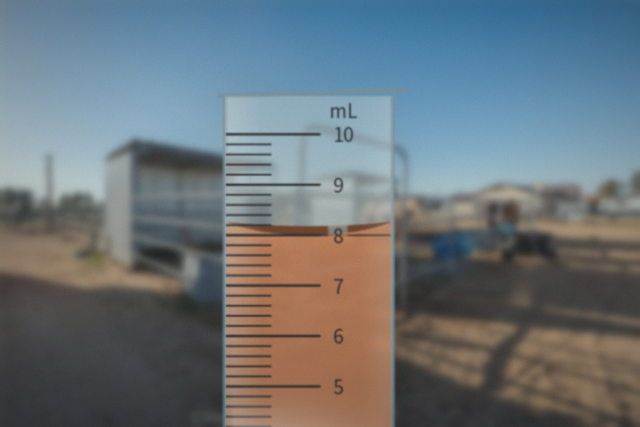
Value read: 8
